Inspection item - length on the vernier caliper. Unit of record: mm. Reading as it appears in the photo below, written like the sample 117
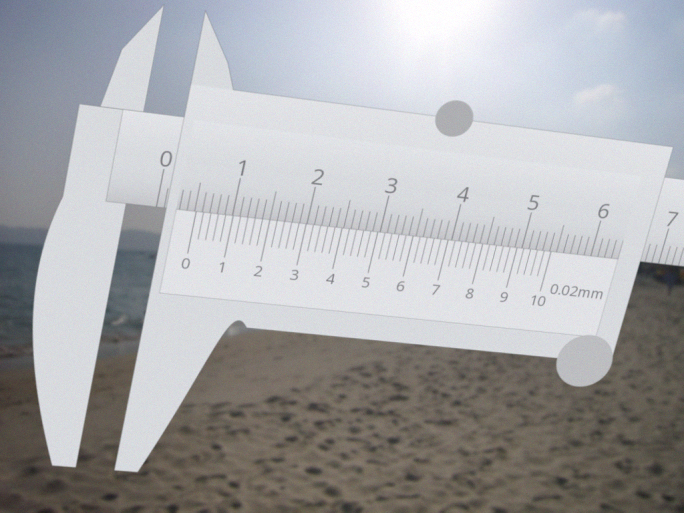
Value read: 5.2
